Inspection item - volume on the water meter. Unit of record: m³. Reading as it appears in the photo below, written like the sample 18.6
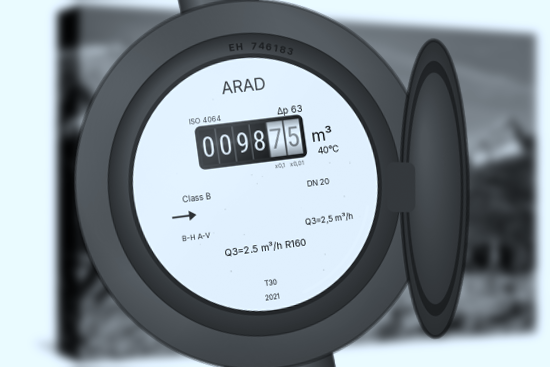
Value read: 98.75
